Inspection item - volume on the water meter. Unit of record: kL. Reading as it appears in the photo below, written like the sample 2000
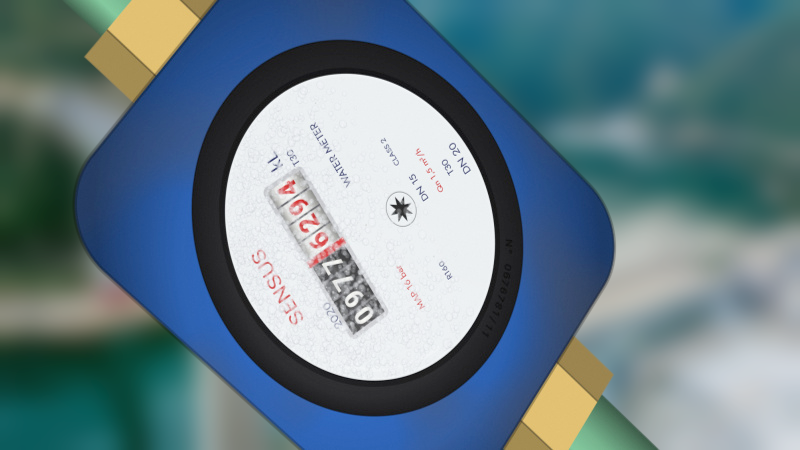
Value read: 977.6294
